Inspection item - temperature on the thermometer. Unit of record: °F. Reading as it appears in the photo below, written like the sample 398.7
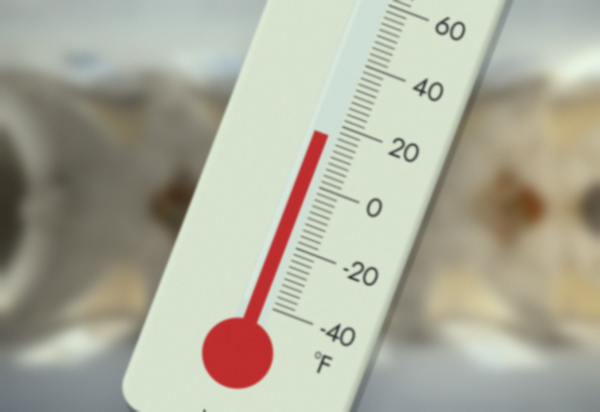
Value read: 16
